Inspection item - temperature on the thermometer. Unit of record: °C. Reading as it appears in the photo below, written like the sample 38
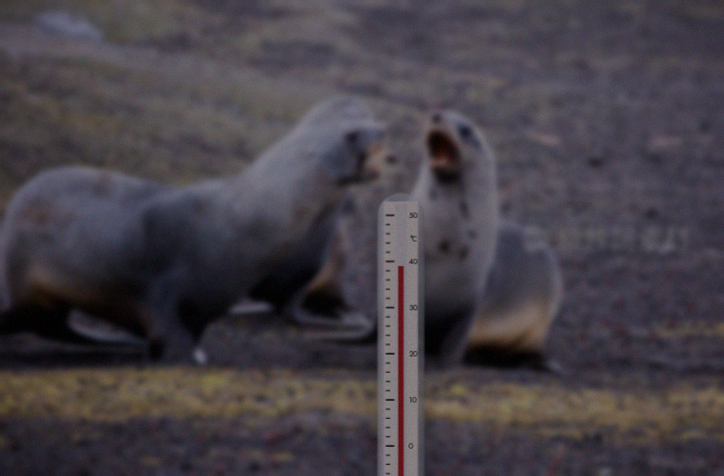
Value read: 39
